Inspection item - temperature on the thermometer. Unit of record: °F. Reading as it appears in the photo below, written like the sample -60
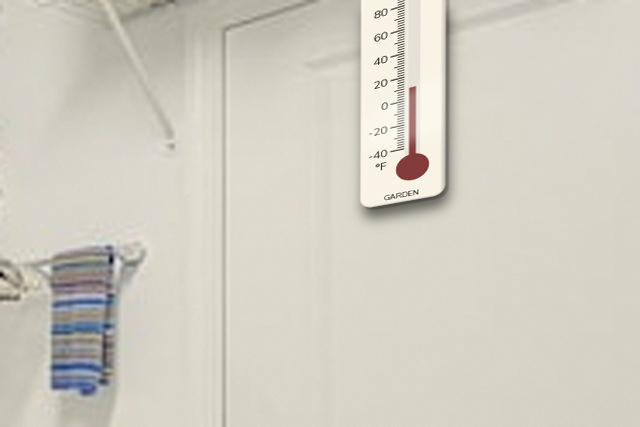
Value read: 10
